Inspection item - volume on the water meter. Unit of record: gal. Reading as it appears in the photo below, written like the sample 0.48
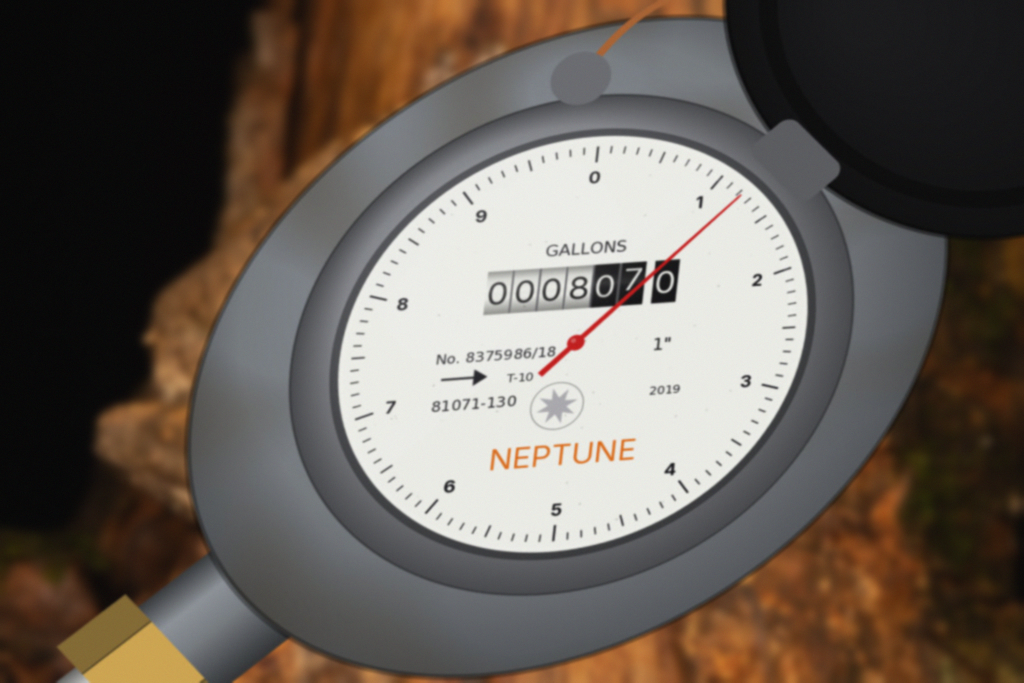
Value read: 8071.2
